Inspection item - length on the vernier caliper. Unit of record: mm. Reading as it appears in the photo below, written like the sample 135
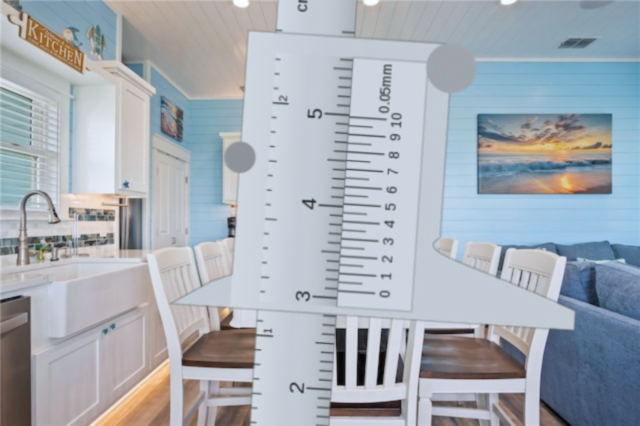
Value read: 30.8
